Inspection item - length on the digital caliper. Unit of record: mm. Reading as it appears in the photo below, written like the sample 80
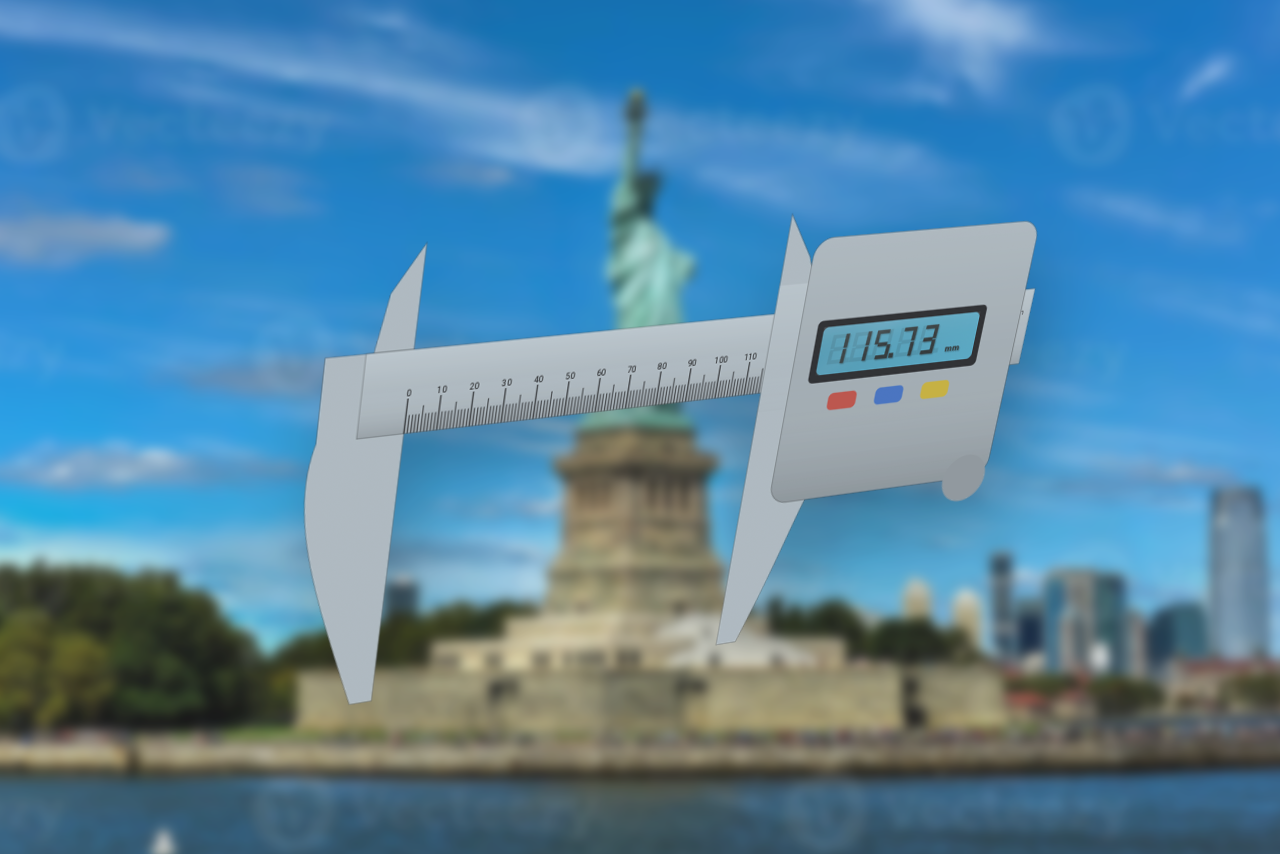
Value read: 115.73
